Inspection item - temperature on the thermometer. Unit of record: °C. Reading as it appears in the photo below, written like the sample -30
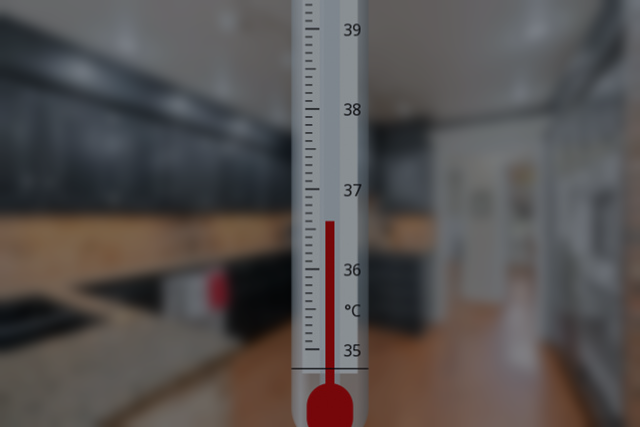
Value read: 36.6
